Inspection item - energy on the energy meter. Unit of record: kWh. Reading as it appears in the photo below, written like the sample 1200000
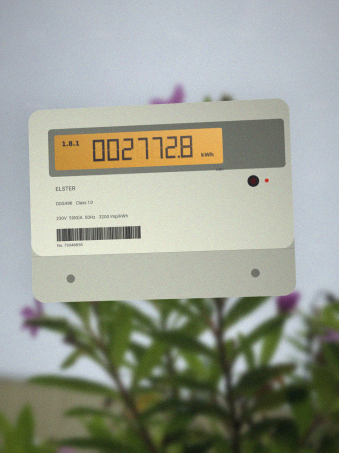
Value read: 2772.8
